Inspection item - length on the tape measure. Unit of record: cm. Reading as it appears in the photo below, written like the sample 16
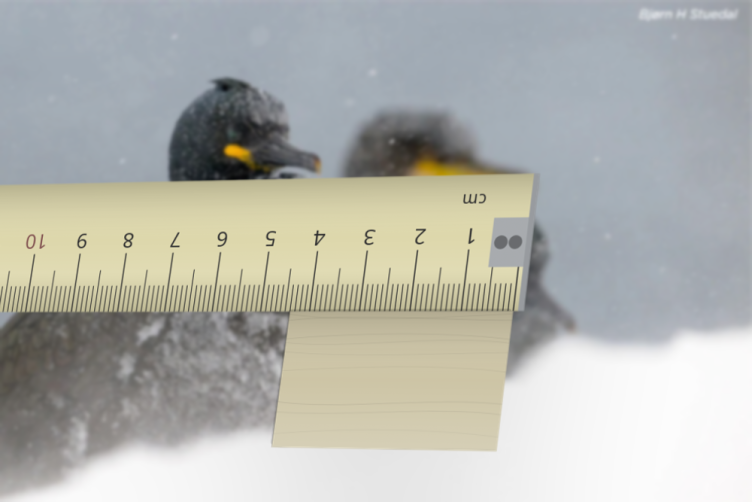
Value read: 4.4
